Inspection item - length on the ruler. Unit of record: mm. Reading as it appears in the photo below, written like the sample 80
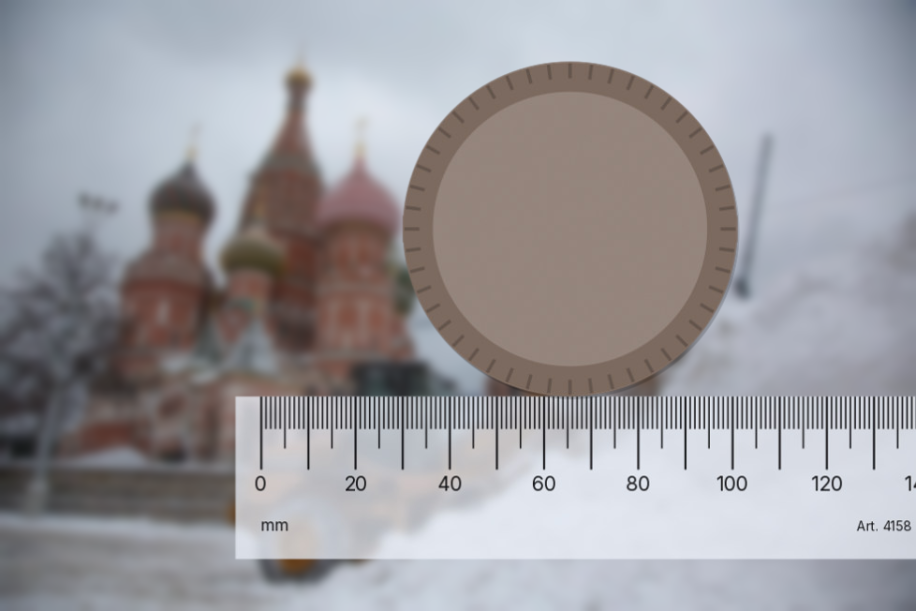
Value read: 71
